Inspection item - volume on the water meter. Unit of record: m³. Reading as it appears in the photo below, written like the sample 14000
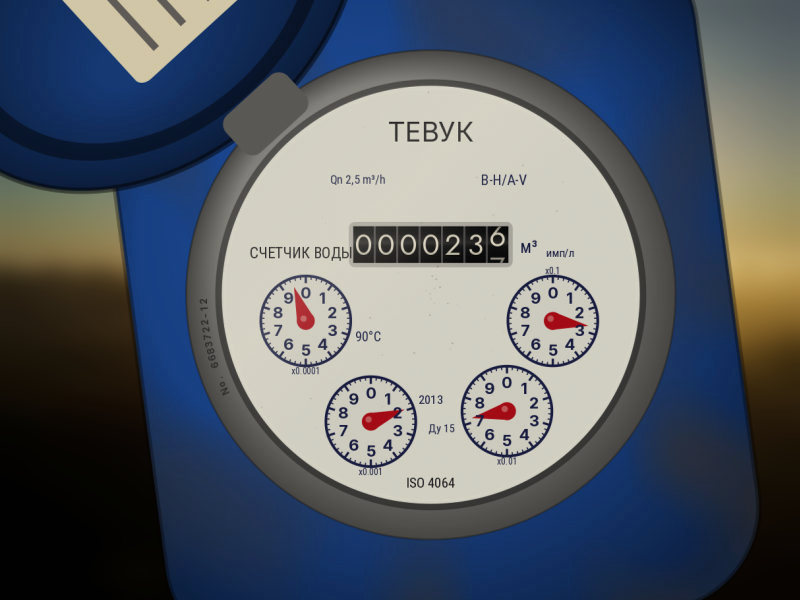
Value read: 236.2719
